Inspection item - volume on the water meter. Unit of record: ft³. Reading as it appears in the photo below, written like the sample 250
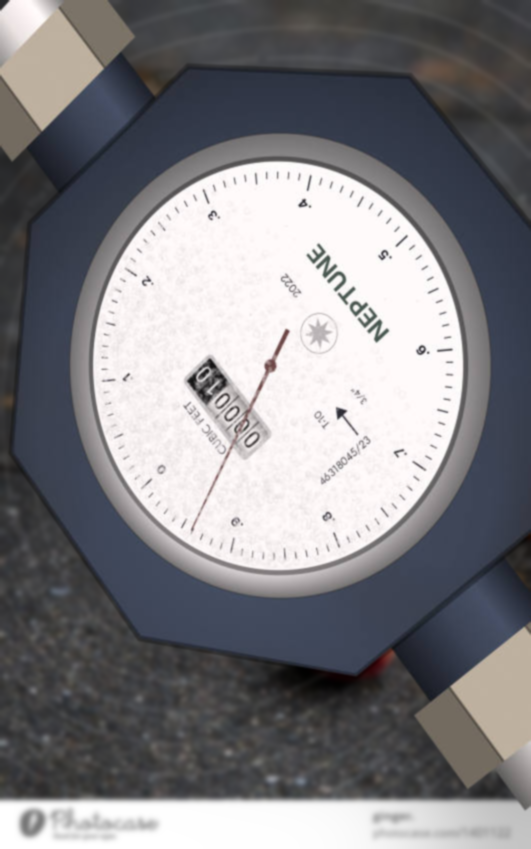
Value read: 9.94
